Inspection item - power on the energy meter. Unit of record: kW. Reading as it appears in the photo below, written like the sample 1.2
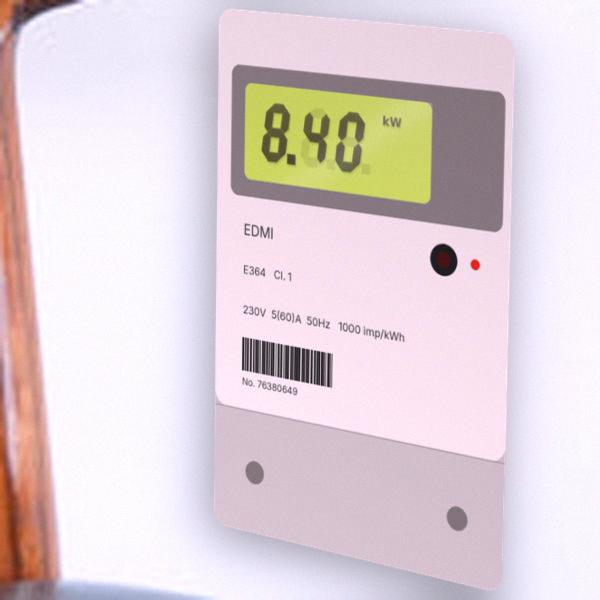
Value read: 8.40
